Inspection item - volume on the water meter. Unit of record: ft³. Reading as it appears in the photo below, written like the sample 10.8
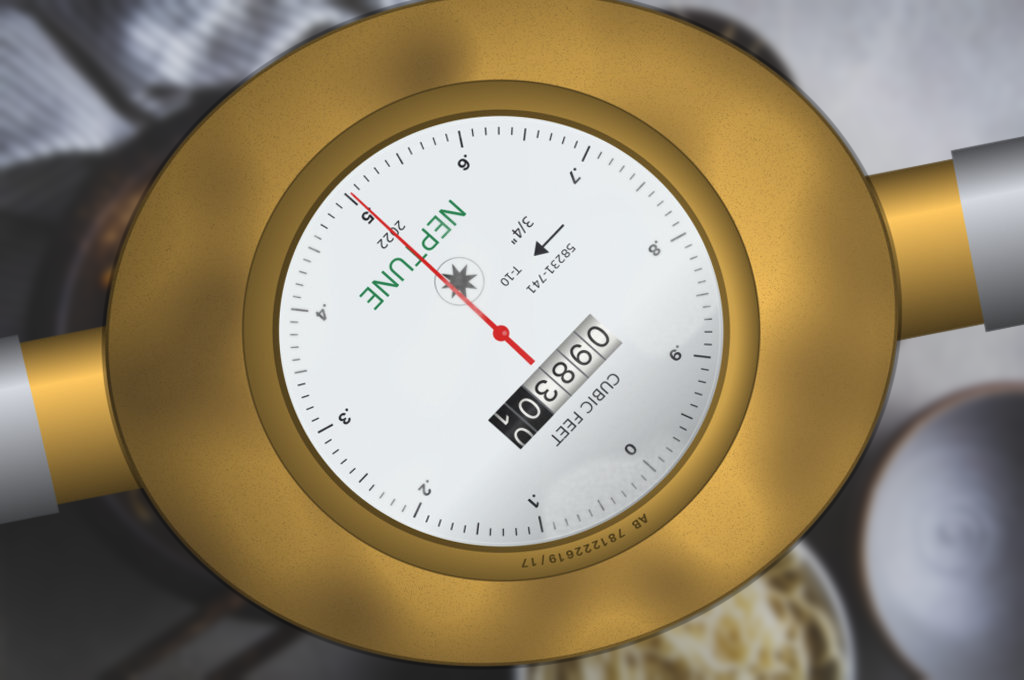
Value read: 98300.50
